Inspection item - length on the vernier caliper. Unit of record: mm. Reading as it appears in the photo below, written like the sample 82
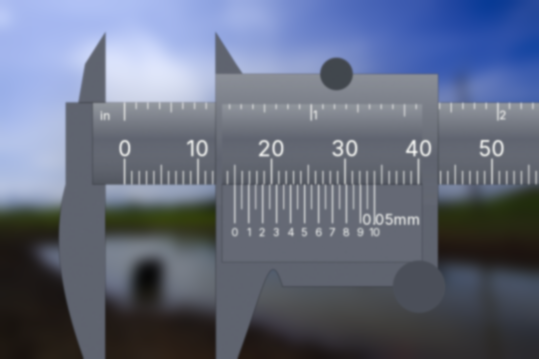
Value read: 15.0
